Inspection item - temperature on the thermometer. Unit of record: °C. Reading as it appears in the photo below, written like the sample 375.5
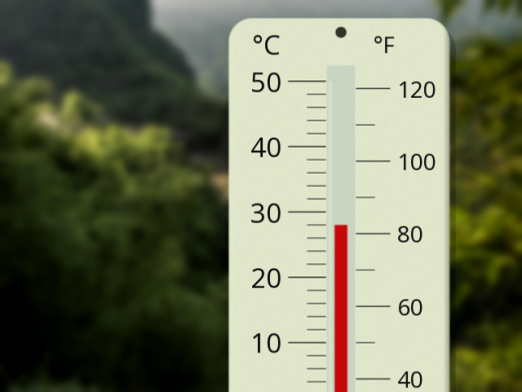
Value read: 28
